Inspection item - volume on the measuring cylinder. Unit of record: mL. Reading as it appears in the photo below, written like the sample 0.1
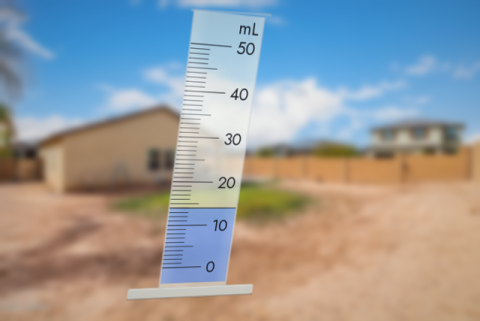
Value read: 14
